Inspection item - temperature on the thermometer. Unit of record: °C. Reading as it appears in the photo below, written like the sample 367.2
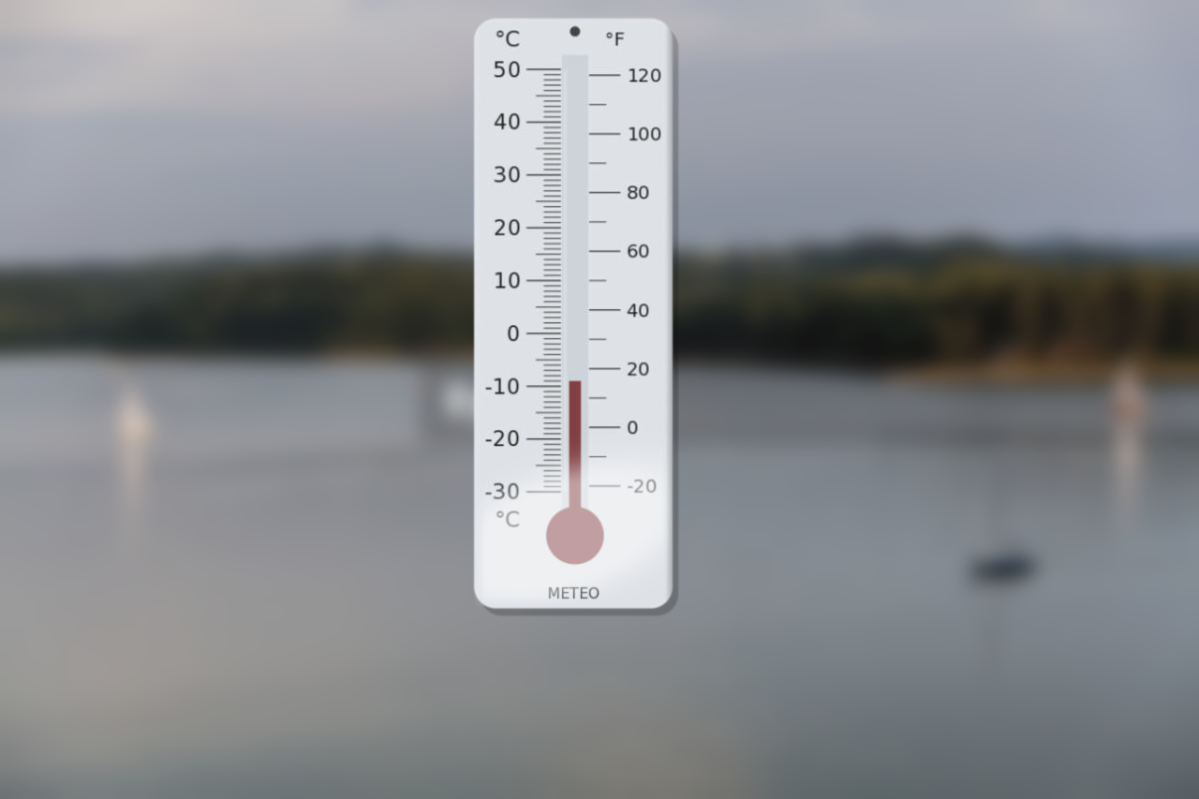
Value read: -9
